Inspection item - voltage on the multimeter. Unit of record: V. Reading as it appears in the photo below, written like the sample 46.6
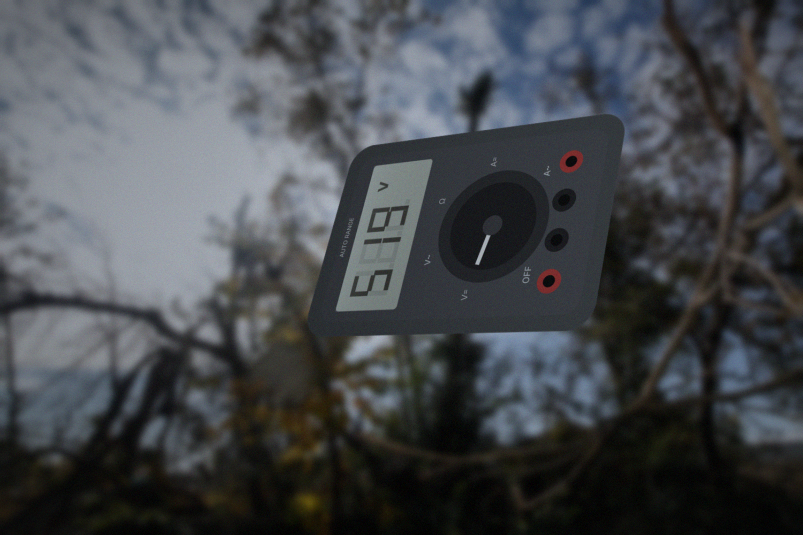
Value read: 519
